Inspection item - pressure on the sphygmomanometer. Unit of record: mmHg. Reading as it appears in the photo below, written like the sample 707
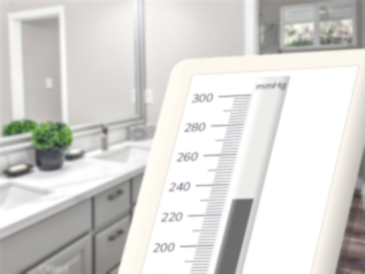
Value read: 230
